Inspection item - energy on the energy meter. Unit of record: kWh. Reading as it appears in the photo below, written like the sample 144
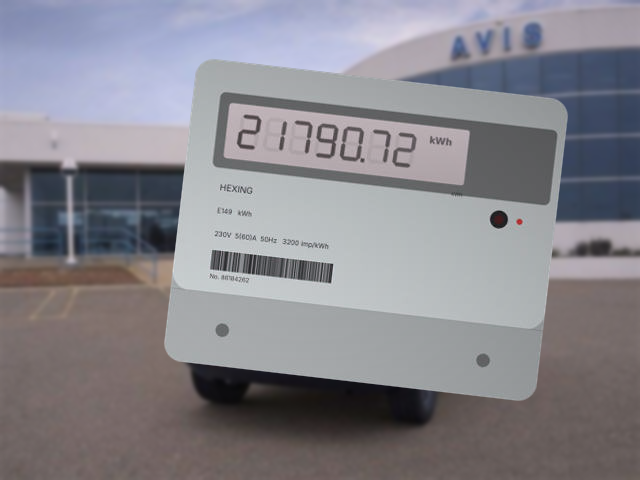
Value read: 21790.72
